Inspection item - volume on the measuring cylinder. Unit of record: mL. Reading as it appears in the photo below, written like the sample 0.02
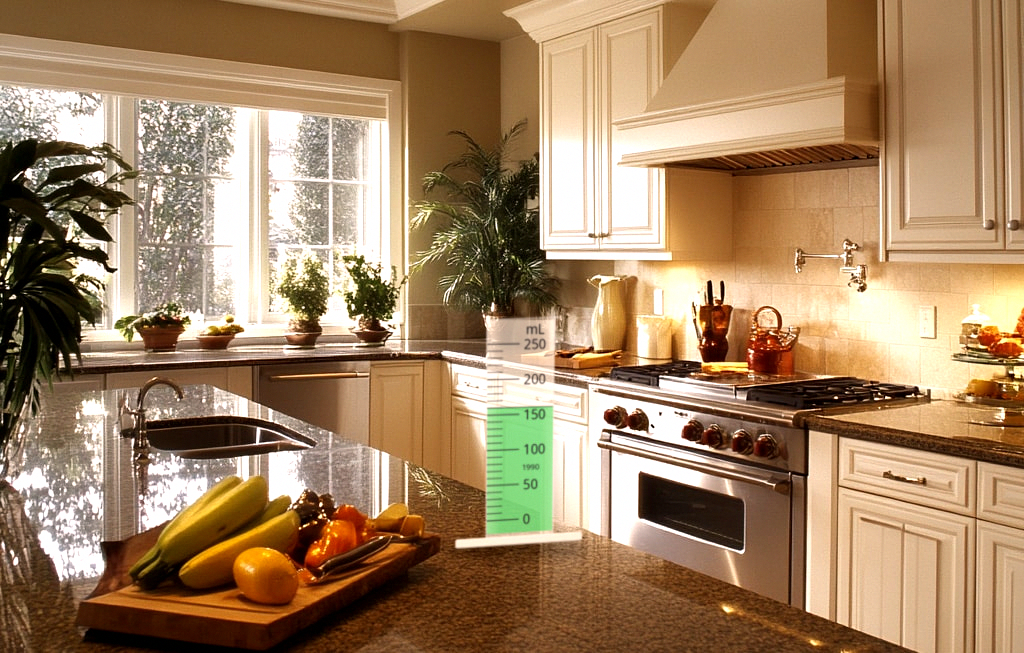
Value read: 160
